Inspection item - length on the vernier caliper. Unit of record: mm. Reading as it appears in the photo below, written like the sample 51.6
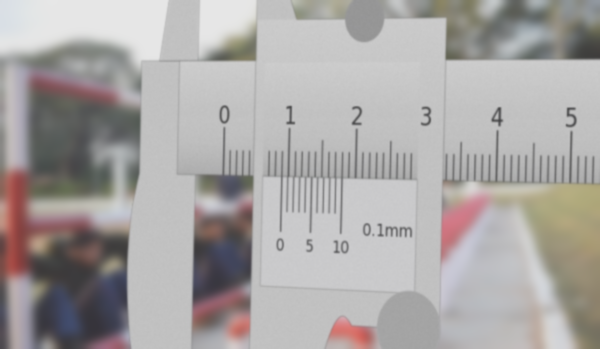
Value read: 9.0
